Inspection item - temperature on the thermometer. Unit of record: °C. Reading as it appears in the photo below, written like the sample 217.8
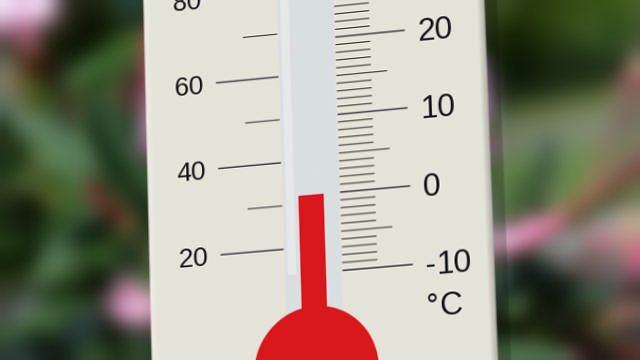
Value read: 0
